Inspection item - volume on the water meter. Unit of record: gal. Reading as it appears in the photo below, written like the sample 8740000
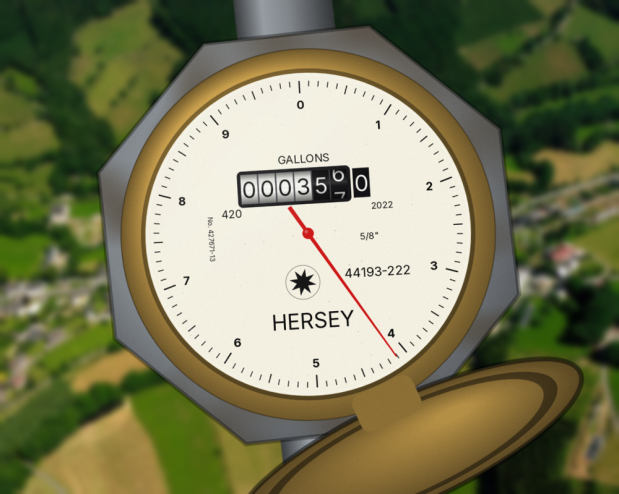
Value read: 3564.1
